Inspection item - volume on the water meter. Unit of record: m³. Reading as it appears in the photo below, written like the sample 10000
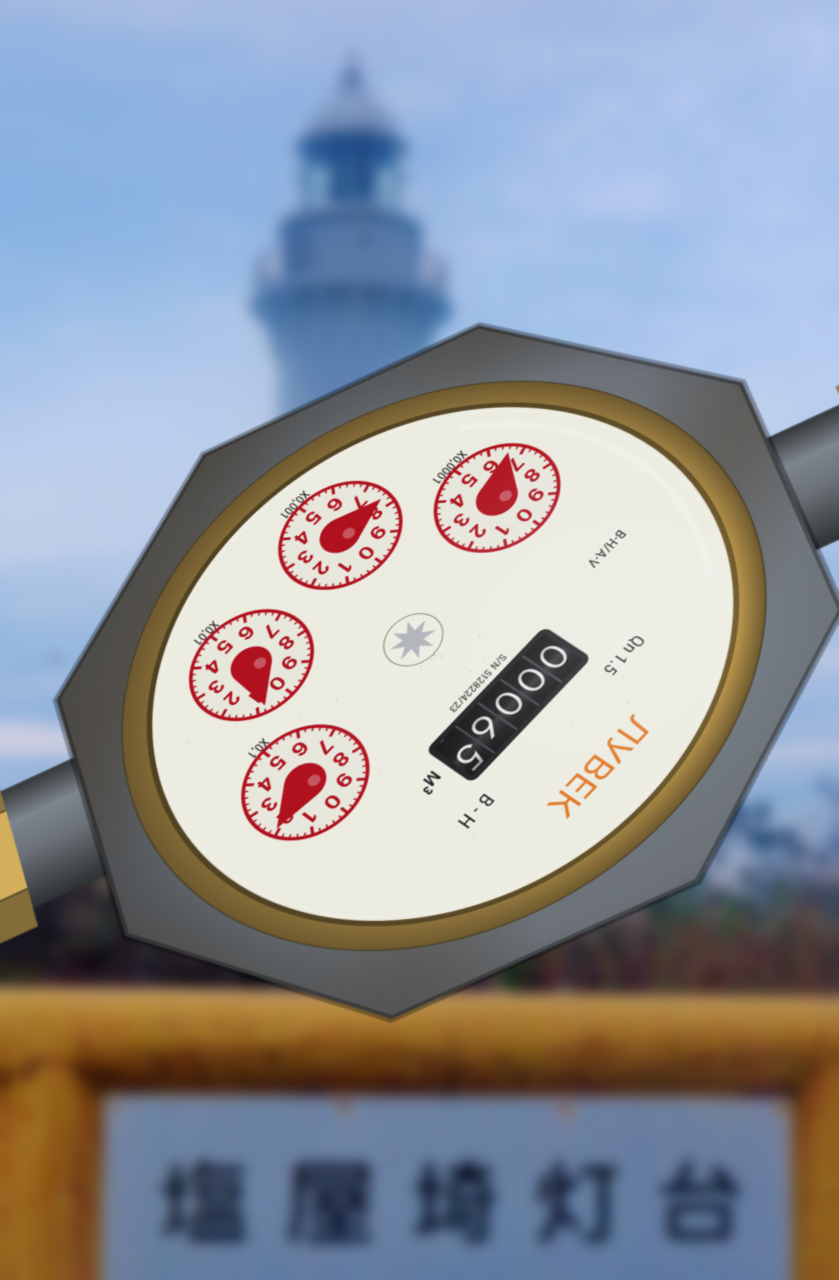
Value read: 65.2076
